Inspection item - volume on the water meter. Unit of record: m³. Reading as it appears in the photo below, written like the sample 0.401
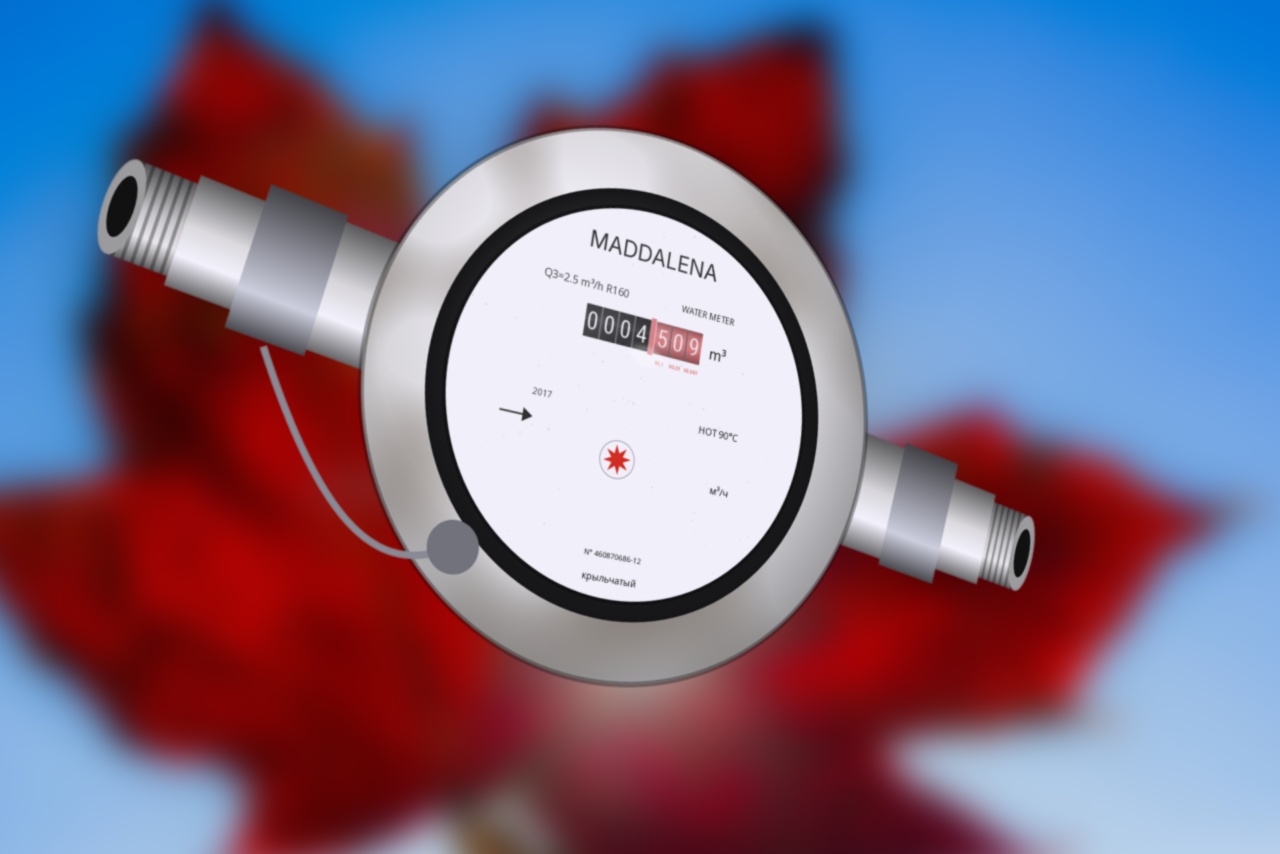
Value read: 4.509
